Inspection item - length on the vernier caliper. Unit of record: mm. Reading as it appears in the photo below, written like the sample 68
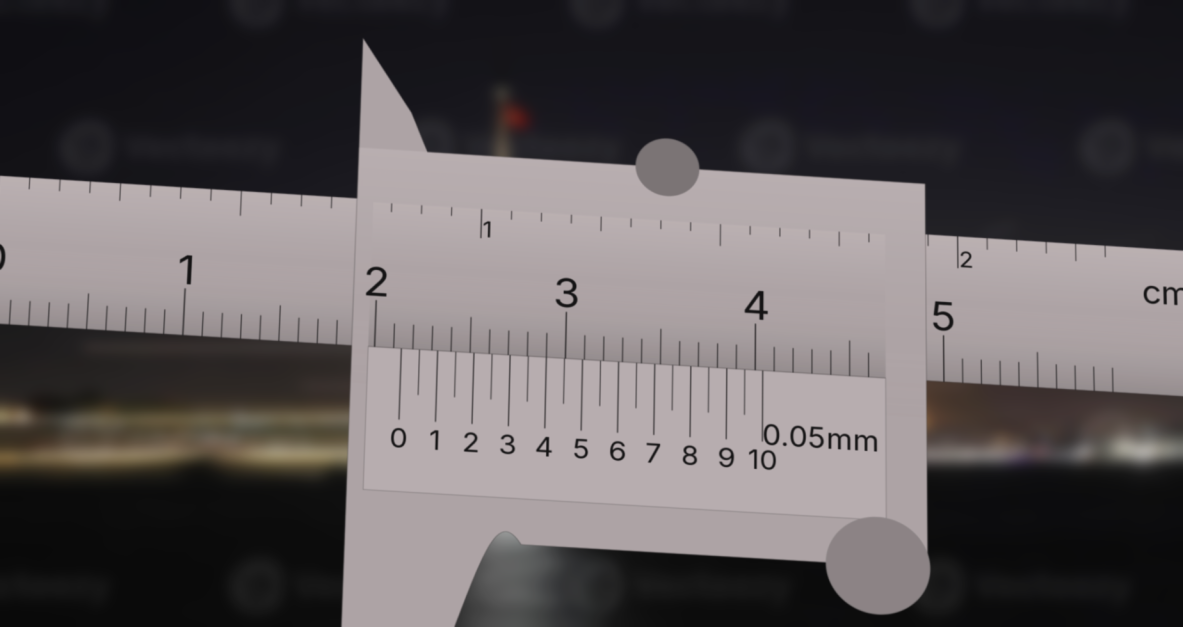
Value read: 21.4
